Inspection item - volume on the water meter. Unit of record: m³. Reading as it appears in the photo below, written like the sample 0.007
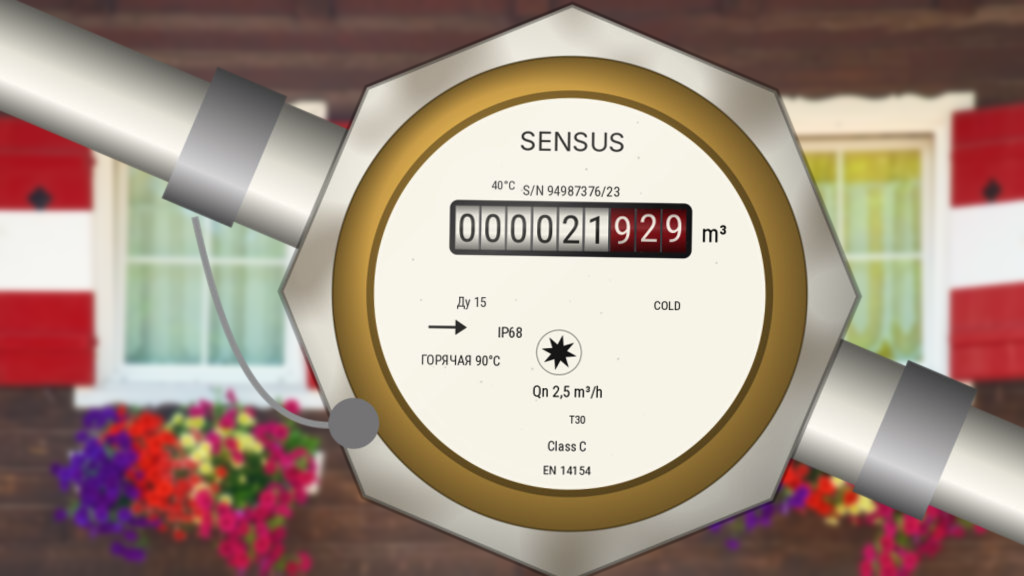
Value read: 21.929
